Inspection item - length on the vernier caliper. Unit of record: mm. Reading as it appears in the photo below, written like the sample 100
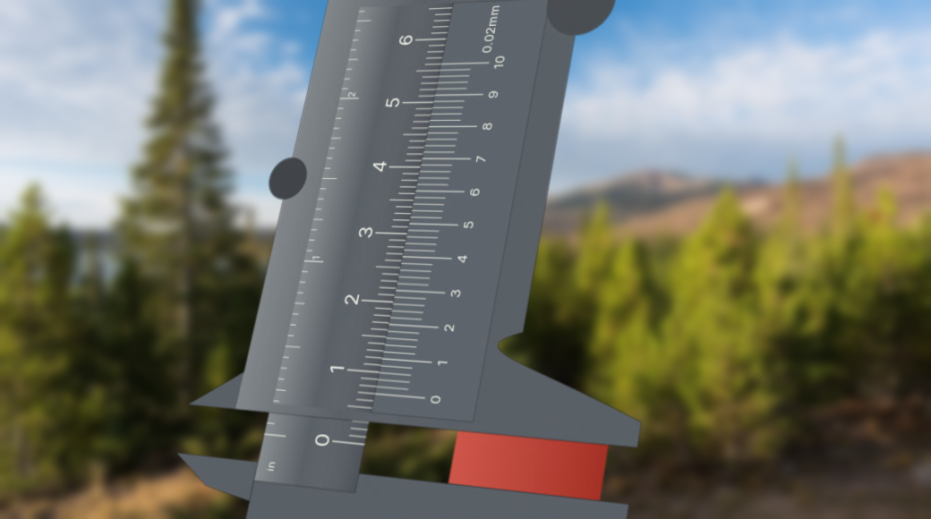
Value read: 7.0
